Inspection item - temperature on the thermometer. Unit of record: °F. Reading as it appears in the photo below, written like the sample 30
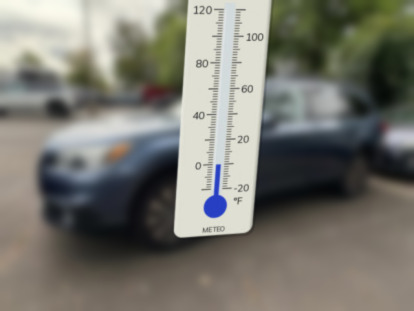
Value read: 0
